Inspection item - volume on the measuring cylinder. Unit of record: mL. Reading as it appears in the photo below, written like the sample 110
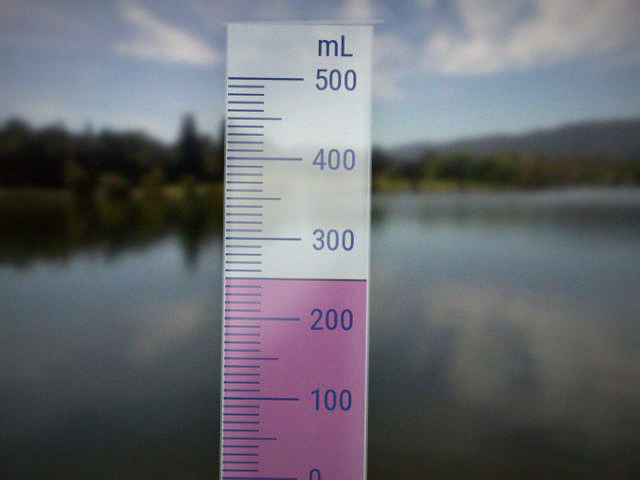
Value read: 250
